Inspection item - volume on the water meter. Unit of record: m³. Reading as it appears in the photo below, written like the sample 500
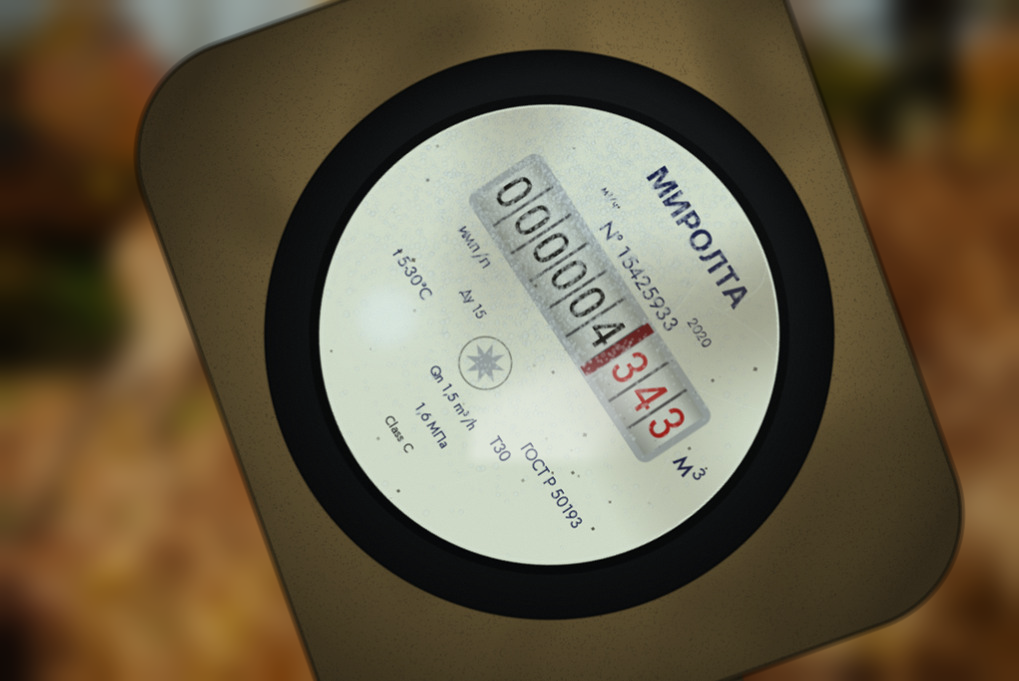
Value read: 4.343
